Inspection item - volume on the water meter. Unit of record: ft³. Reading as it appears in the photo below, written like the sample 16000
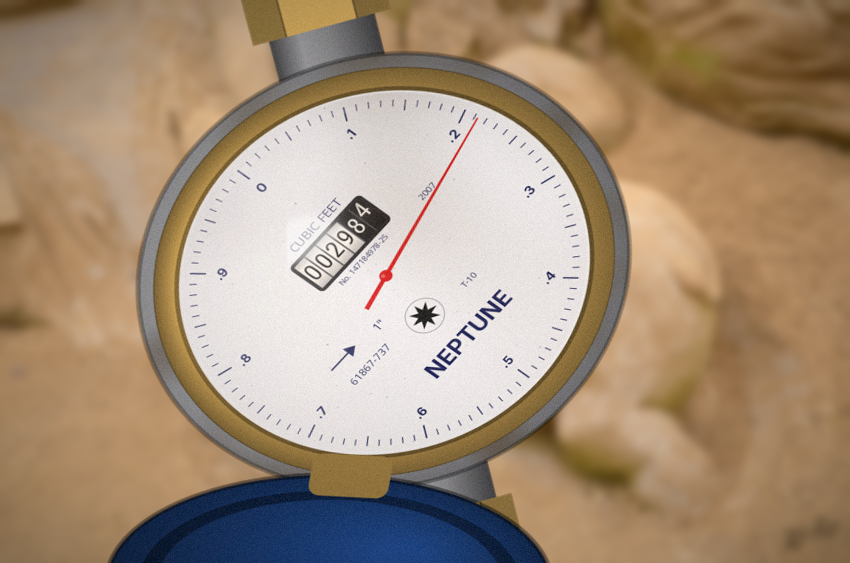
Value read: 2984.21
